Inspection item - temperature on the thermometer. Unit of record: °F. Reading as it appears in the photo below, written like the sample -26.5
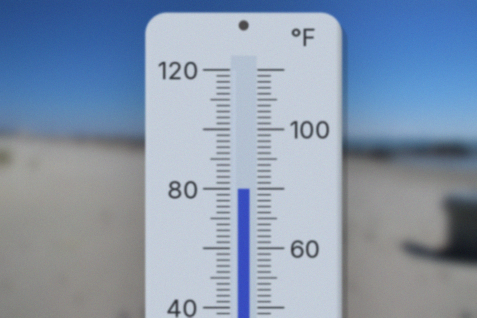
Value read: 80
